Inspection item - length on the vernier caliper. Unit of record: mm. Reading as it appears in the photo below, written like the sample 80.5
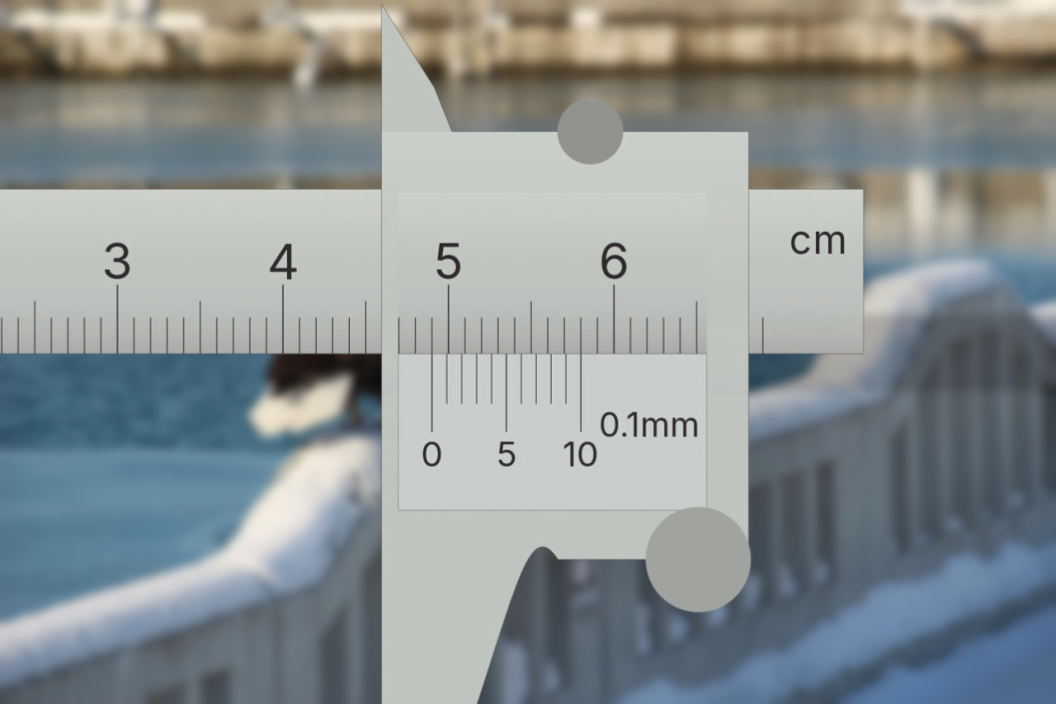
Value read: 49.0
